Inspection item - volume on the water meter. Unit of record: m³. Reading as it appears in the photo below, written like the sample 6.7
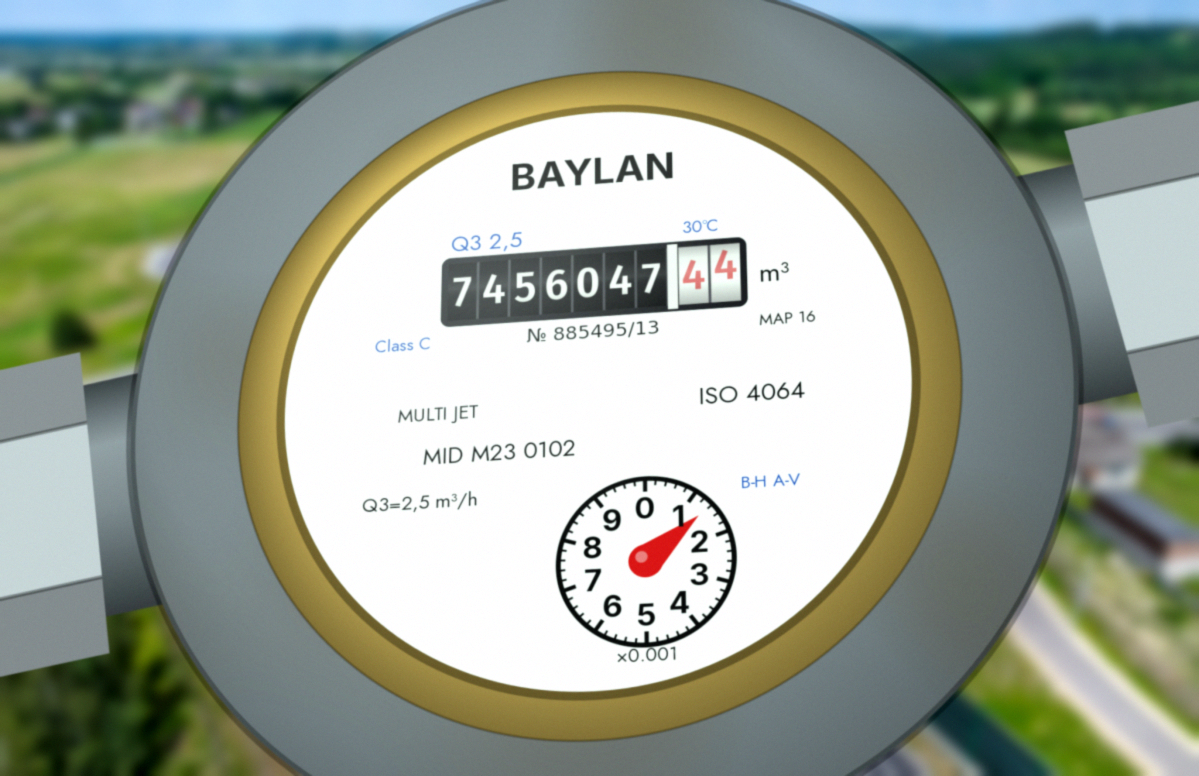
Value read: 7456047.441
